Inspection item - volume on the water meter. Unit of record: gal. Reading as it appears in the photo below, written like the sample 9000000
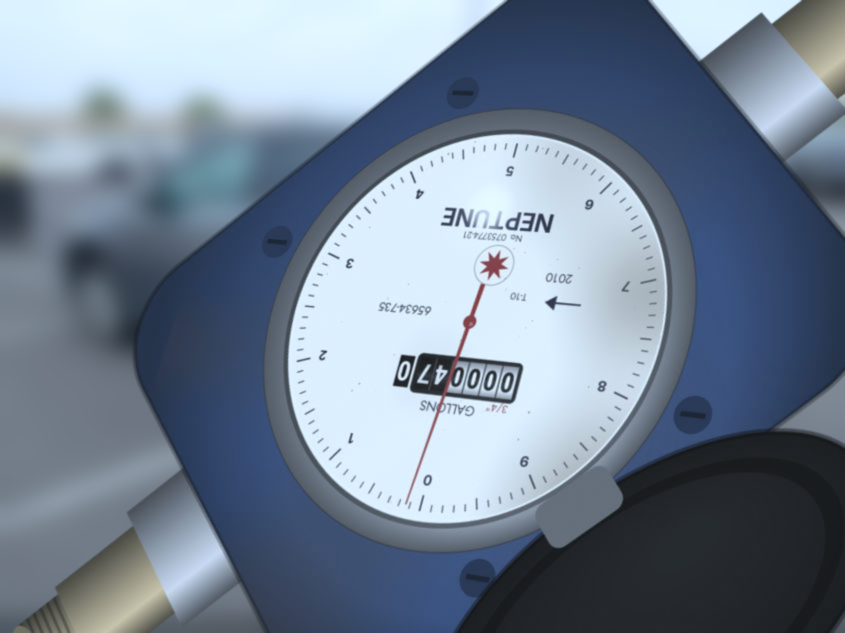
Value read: 470.1
